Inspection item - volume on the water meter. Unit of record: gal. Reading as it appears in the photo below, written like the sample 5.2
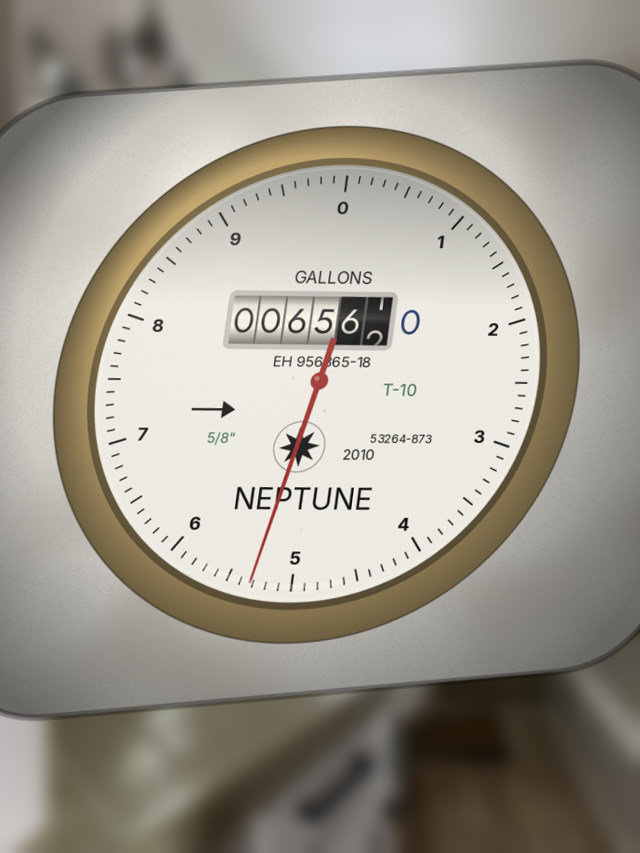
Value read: 65615.3
